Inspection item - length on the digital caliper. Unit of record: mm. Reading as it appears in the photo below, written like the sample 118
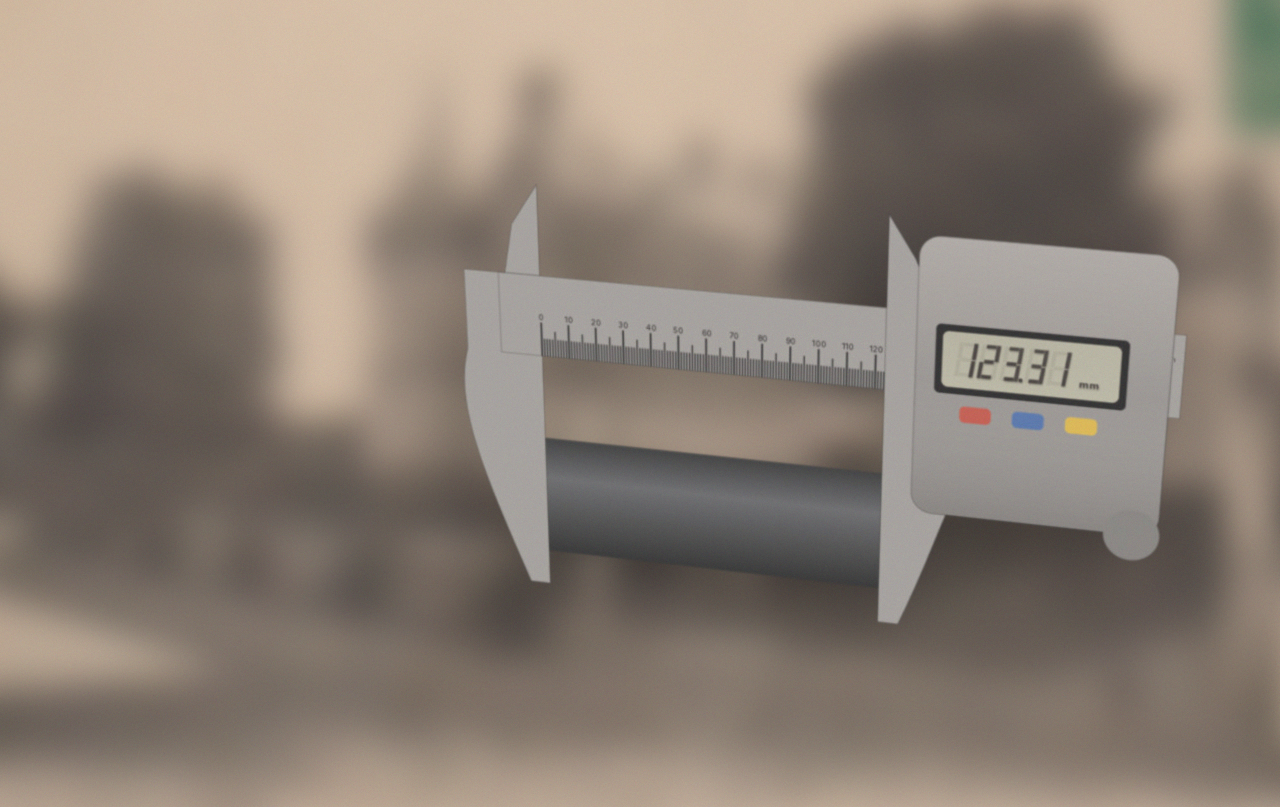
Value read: 123.31
